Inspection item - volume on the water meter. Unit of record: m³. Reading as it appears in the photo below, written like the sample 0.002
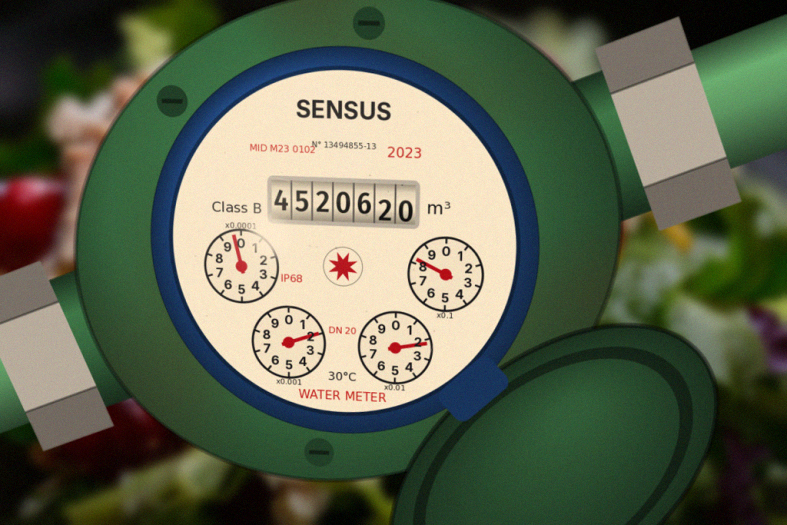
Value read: 4520619.8219
